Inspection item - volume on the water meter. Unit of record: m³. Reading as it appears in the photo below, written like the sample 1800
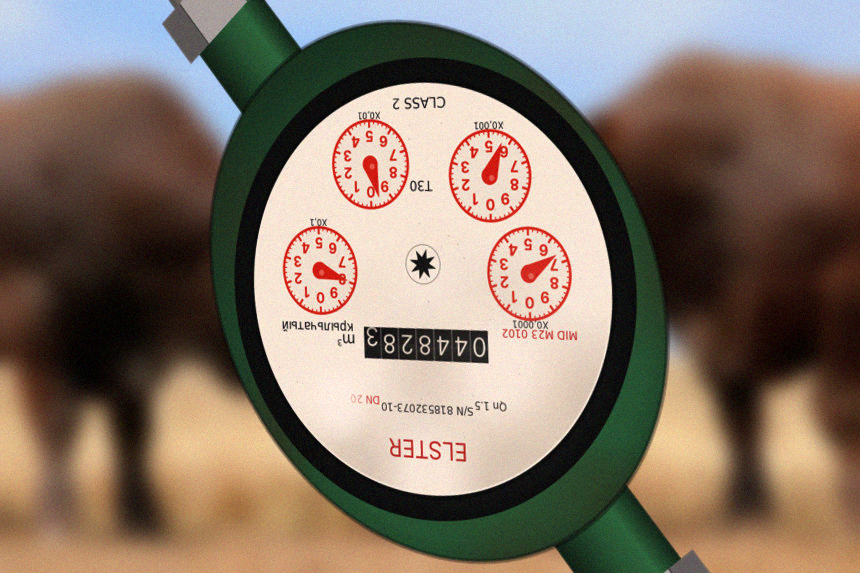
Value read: 448282.7956
